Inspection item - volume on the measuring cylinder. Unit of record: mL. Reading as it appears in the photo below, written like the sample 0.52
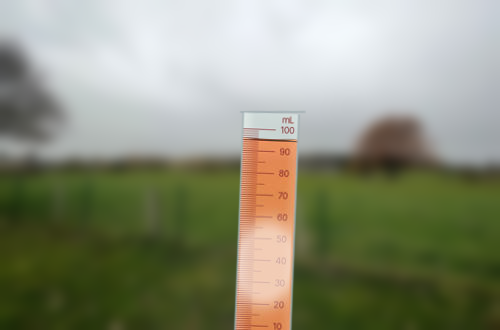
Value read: 95
